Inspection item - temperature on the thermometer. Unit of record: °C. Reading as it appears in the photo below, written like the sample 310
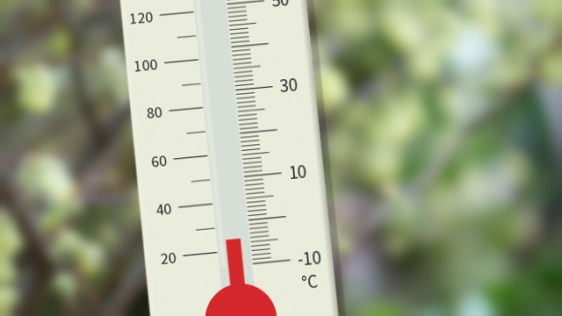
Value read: -4
